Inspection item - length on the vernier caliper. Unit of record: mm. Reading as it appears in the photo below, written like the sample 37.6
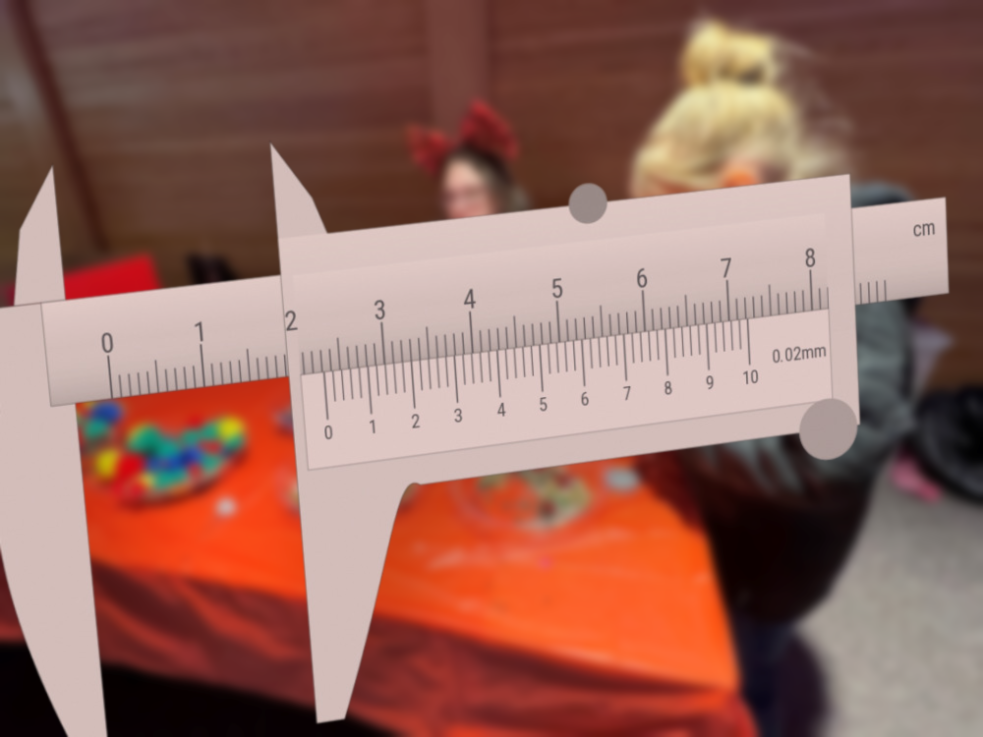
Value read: 23.2
